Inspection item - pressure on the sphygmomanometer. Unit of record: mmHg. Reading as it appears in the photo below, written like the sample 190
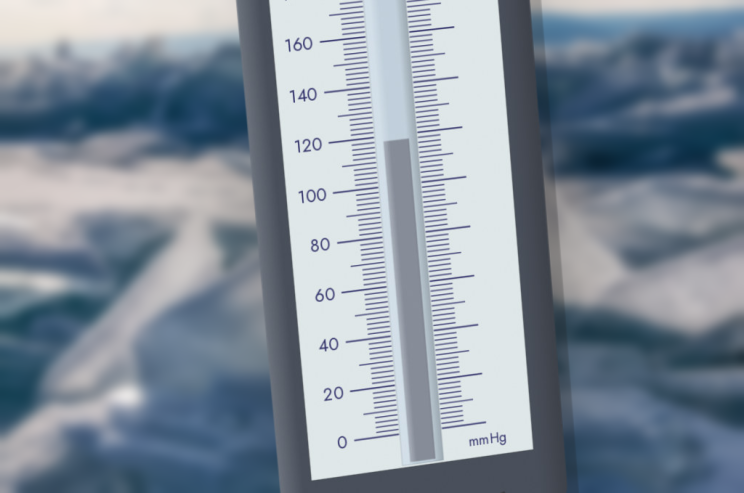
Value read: 118
